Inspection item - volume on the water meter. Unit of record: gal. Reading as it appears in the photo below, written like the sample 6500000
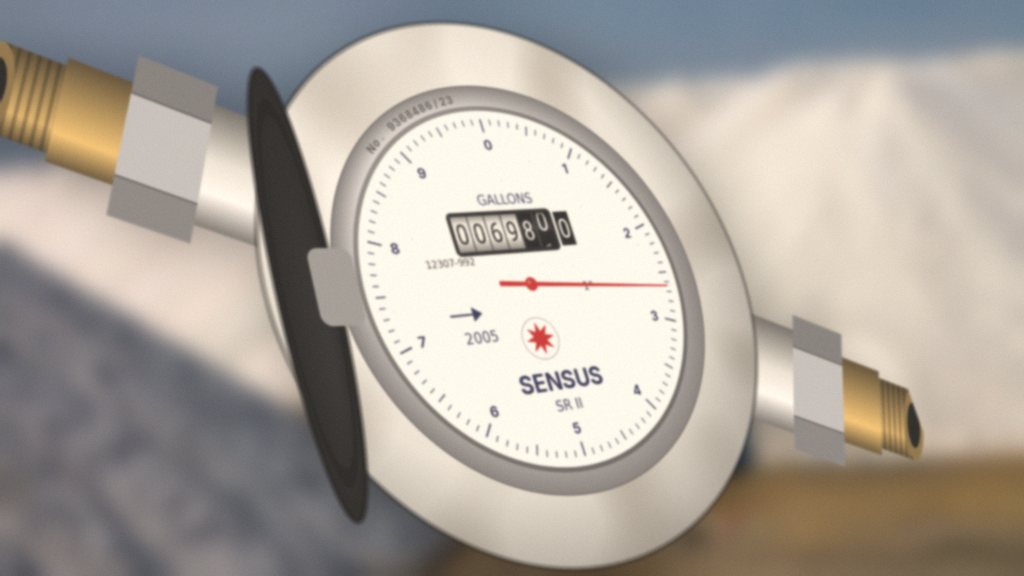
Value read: 69802.6
